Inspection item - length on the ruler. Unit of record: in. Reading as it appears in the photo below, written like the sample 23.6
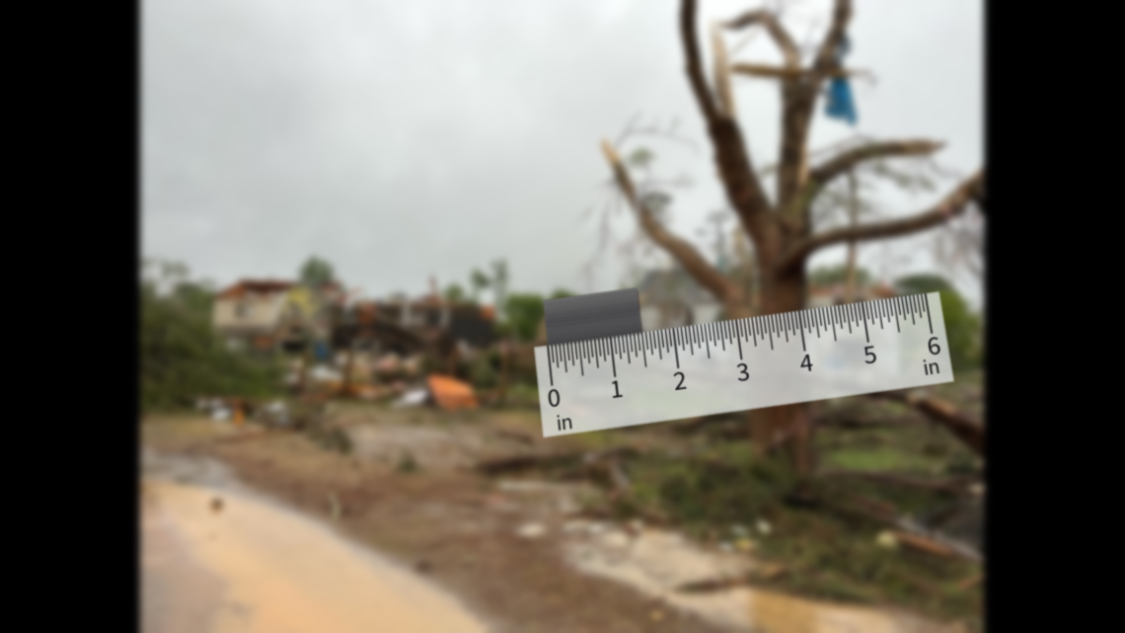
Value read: 1.5
